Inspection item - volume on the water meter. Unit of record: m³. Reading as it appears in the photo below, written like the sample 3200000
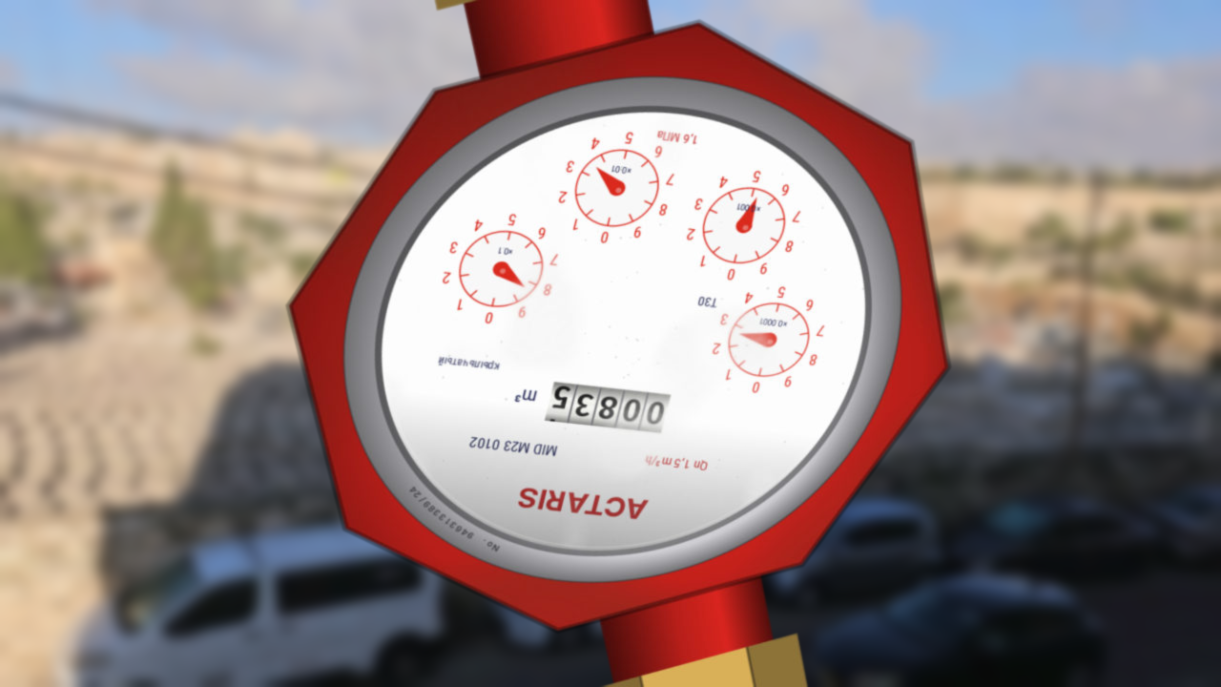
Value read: 834.8352
